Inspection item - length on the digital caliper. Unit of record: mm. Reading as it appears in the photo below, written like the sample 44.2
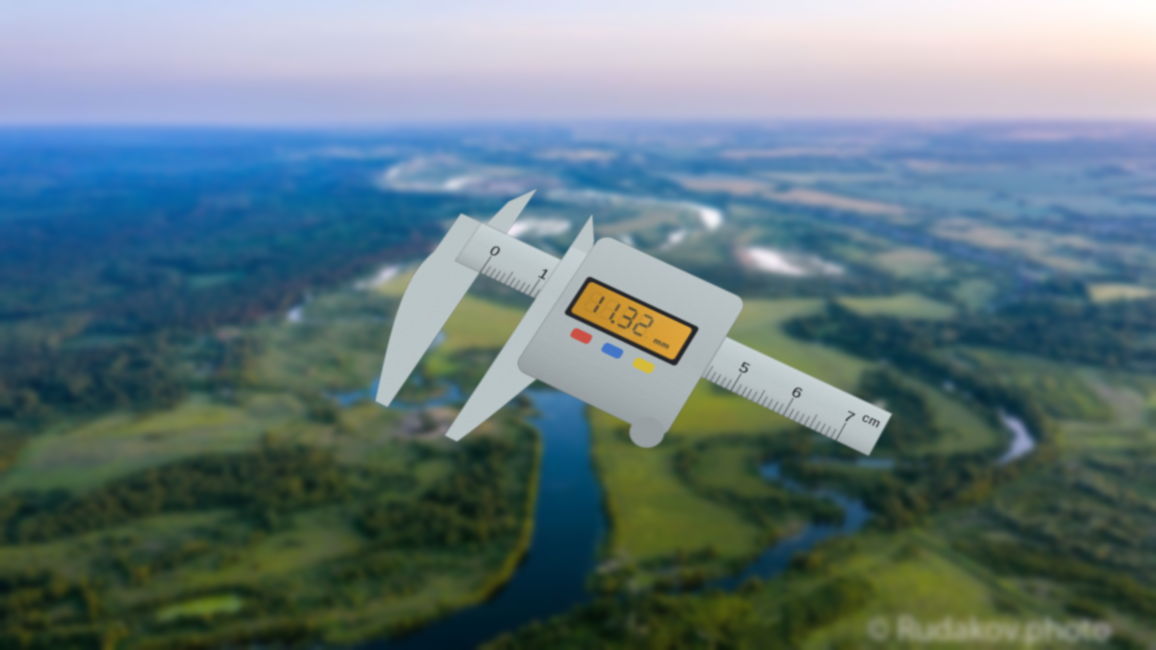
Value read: 11.32
